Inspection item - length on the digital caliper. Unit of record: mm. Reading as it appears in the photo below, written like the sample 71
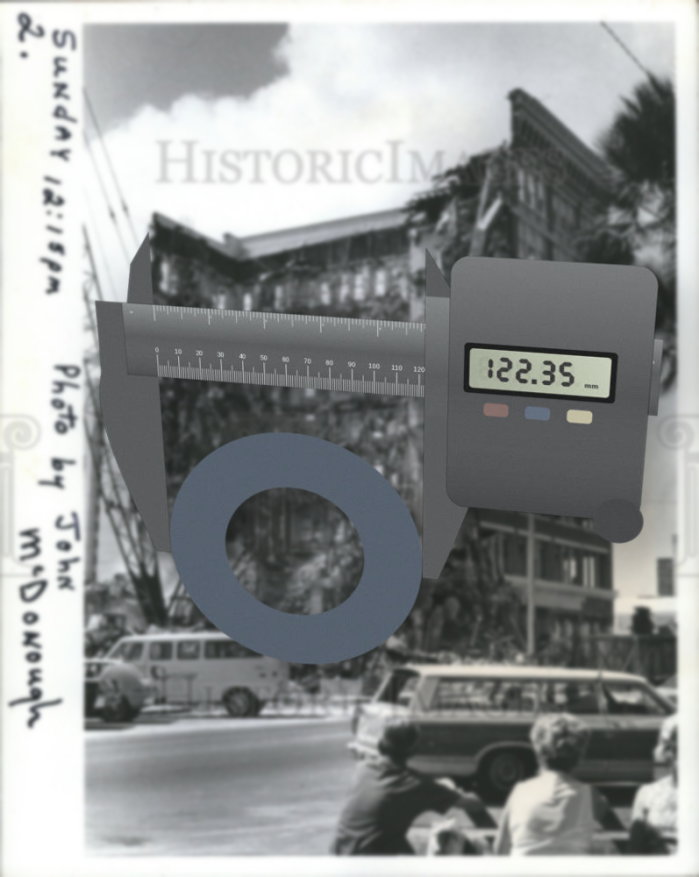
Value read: 122.35
